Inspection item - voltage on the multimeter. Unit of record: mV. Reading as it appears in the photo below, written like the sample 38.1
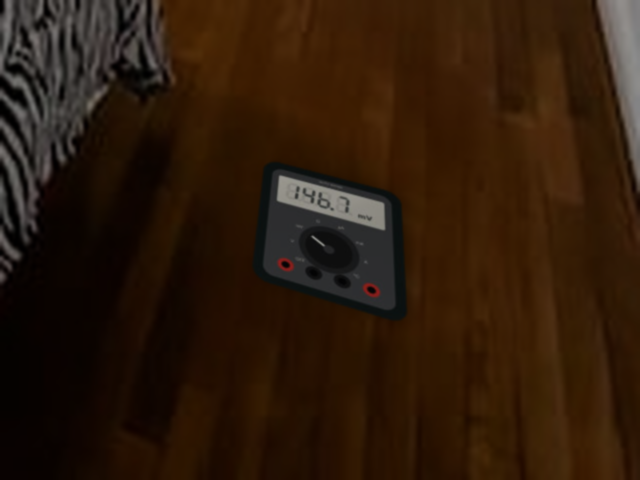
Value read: 146.7
